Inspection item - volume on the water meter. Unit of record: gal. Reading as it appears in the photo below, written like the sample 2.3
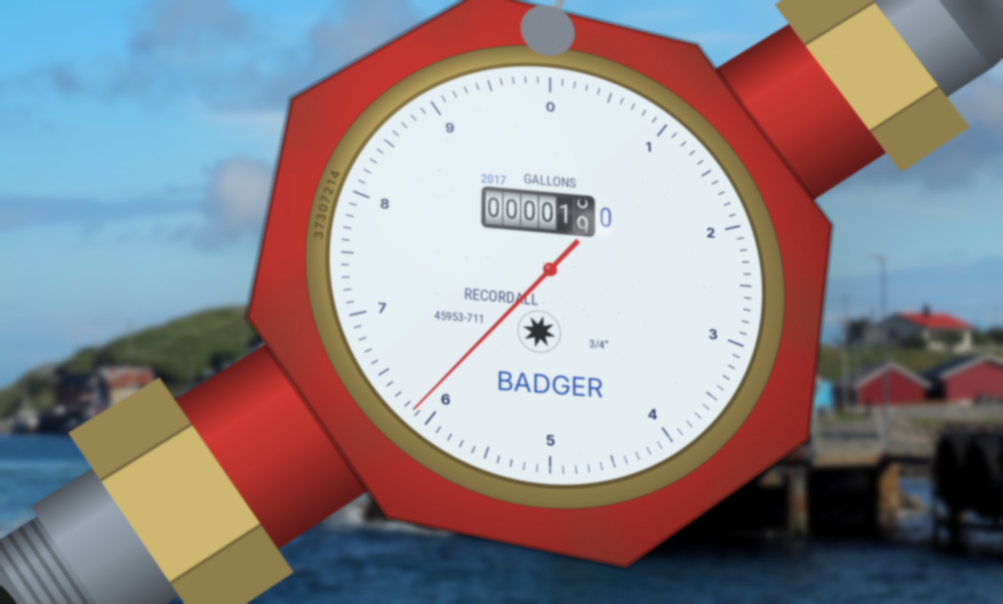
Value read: 186.1
